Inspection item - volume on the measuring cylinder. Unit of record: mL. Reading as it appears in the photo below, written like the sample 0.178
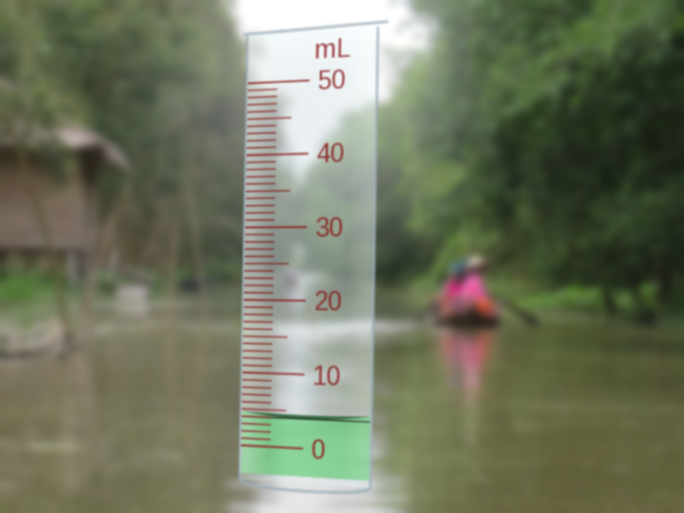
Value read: 4
